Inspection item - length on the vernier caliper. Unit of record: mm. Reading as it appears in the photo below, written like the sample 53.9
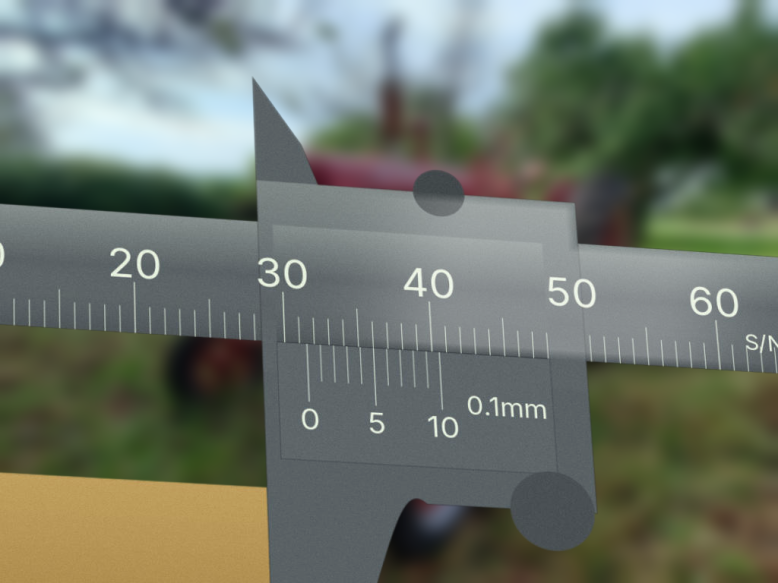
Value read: 31.5
